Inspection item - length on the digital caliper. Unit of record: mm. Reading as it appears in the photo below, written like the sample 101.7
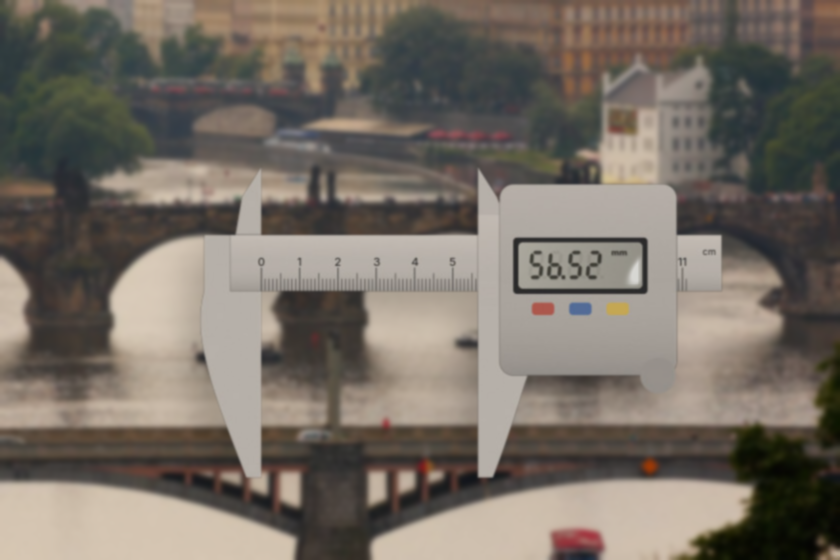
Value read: 56.52
